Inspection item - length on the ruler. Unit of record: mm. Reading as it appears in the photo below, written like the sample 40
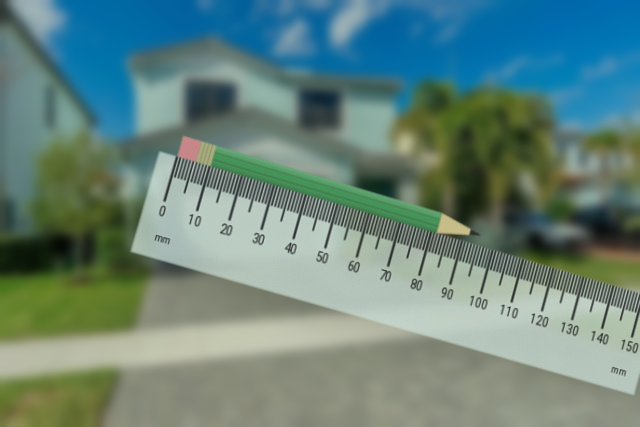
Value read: 95
